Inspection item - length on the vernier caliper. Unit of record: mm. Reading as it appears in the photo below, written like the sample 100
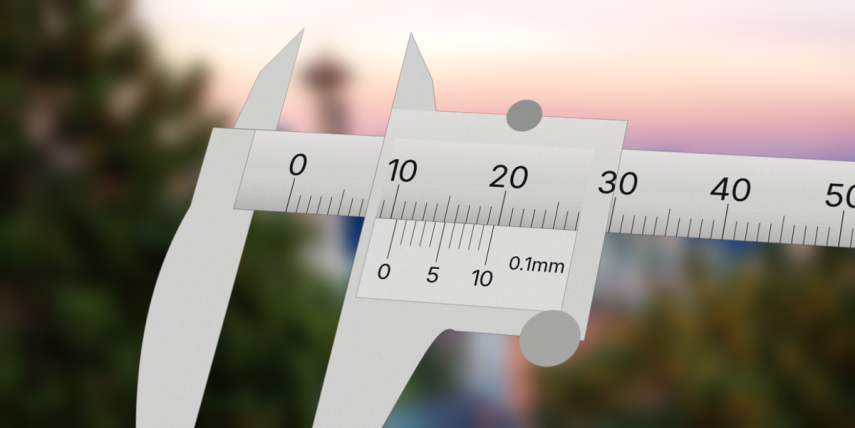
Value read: 10.6
